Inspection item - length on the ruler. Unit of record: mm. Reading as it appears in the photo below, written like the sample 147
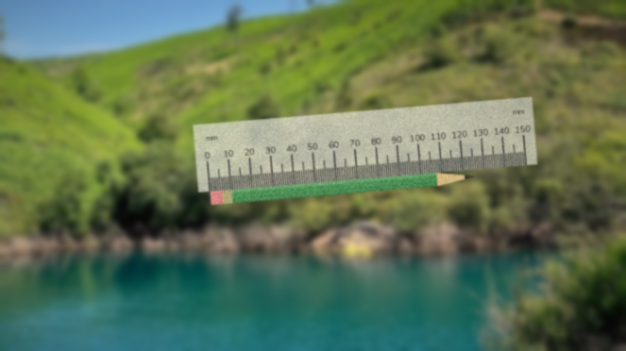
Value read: 125
